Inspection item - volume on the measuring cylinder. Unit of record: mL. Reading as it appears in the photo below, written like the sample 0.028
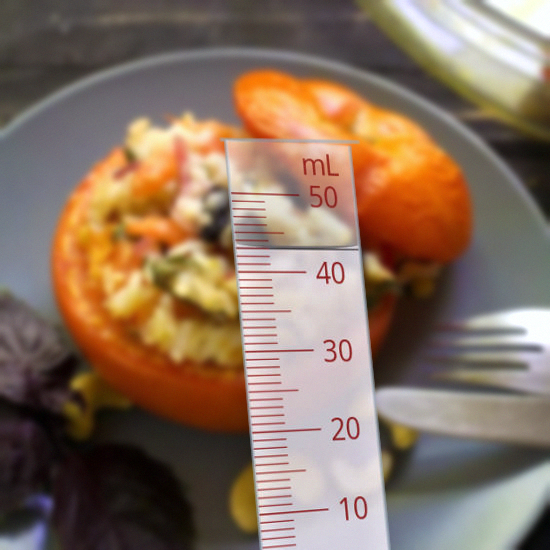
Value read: 43
